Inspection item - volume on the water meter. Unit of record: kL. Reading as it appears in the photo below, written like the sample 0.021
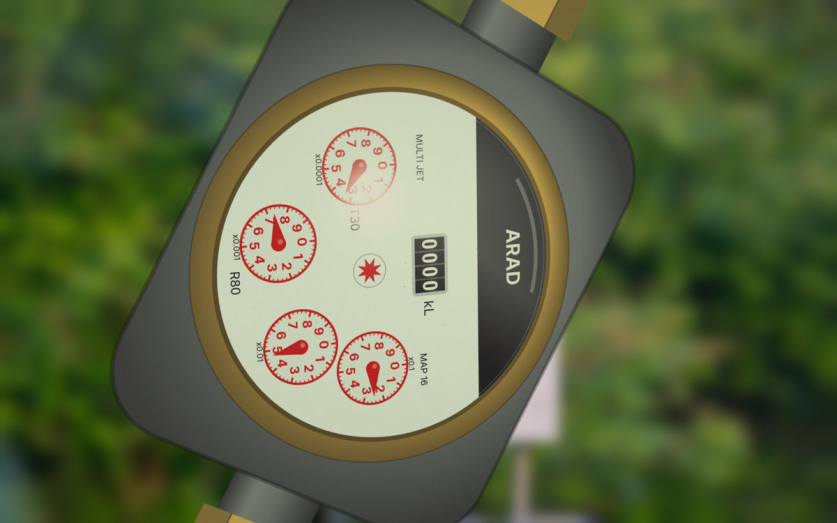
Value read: 0.2473
